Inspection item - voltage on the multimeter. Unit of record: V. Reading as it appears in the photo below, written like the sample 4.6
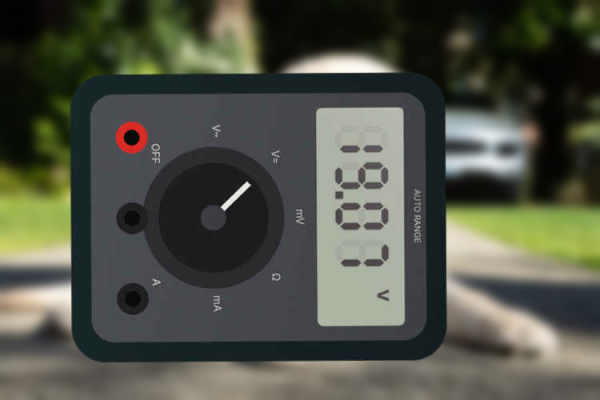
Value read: 19.07
